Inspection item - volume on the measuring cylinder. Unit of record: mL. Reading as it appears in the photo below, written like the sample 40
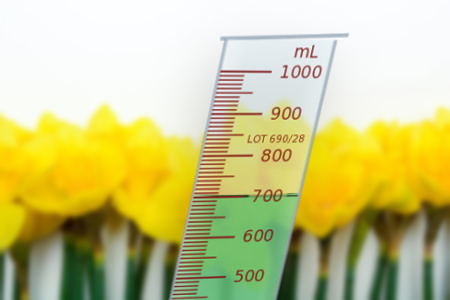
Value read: 700
